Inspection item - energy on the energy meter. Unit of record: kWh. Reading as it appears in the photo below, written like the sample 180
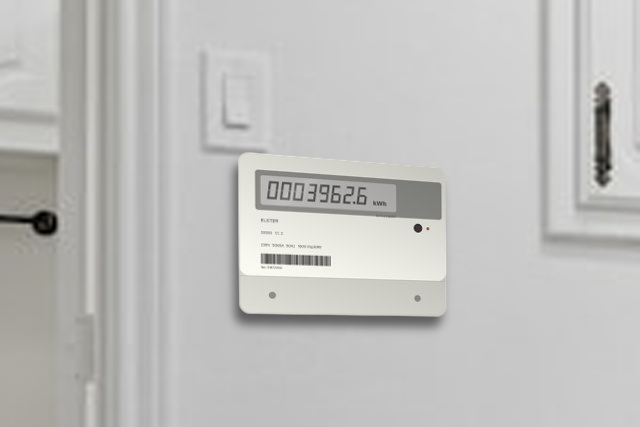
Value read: 3962.6
